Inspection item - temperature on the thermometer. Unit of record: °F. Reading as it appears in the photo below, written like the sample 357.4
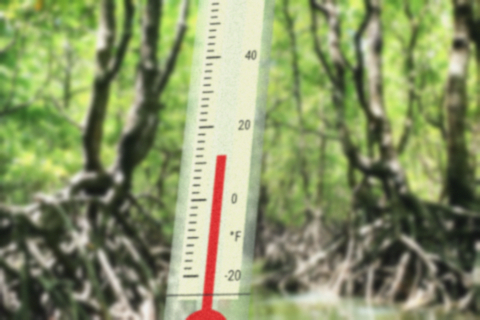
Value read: 12
